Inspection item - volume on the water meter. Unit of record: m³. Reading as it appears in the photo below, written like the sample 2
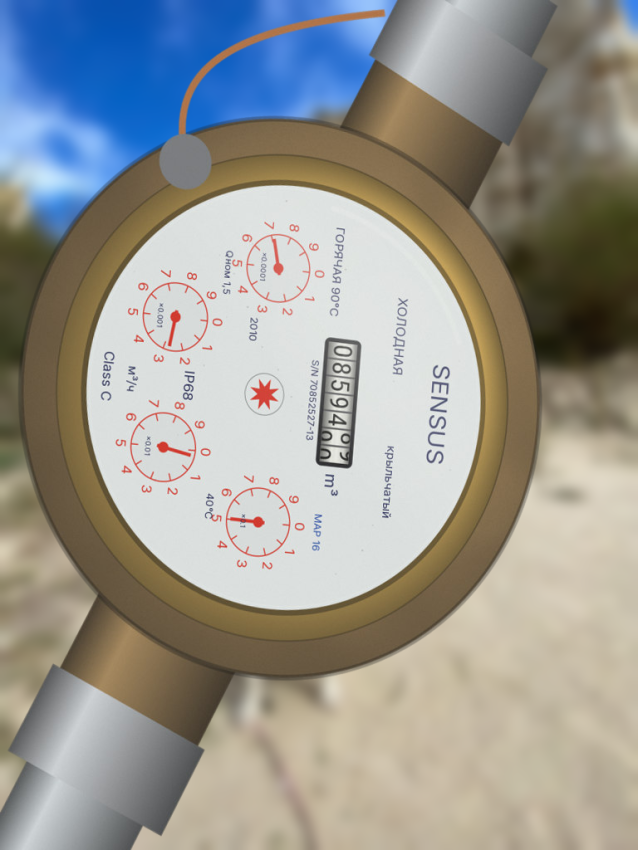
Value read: 859489.5027
